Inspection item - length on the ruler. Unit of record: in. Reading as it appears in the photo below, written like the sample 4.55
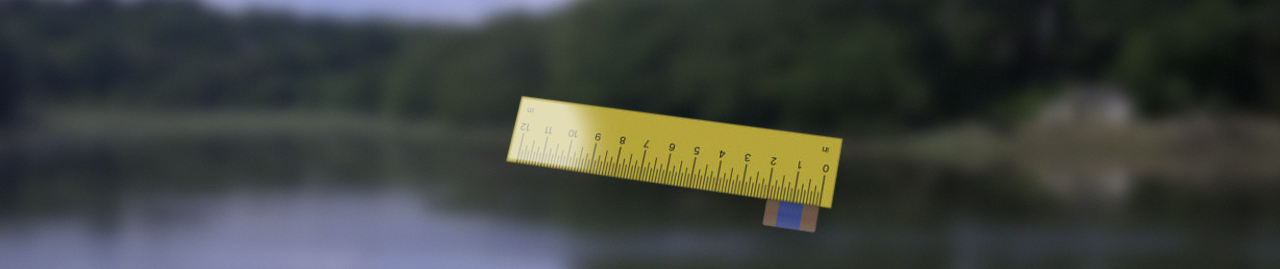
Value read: 2
